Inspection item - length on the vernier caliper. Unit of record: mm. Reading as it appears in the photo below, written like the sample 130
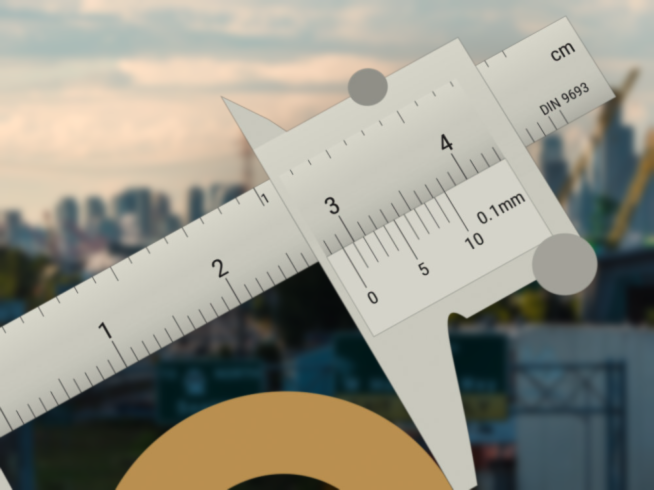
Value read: 29.0
